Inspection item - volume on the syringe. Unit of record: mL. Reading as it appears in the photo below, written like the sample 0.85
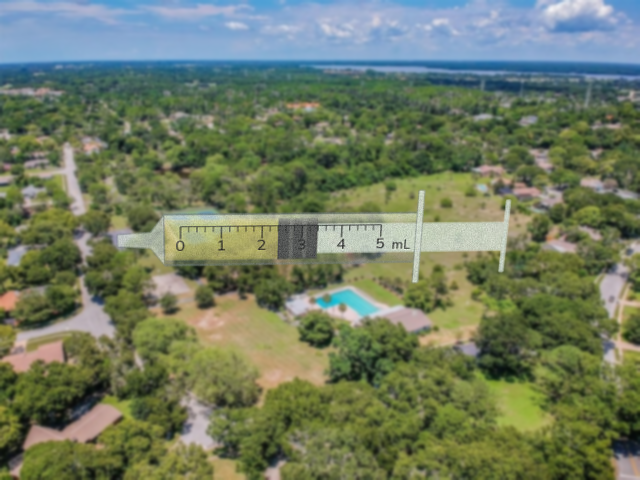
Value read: 2.4
